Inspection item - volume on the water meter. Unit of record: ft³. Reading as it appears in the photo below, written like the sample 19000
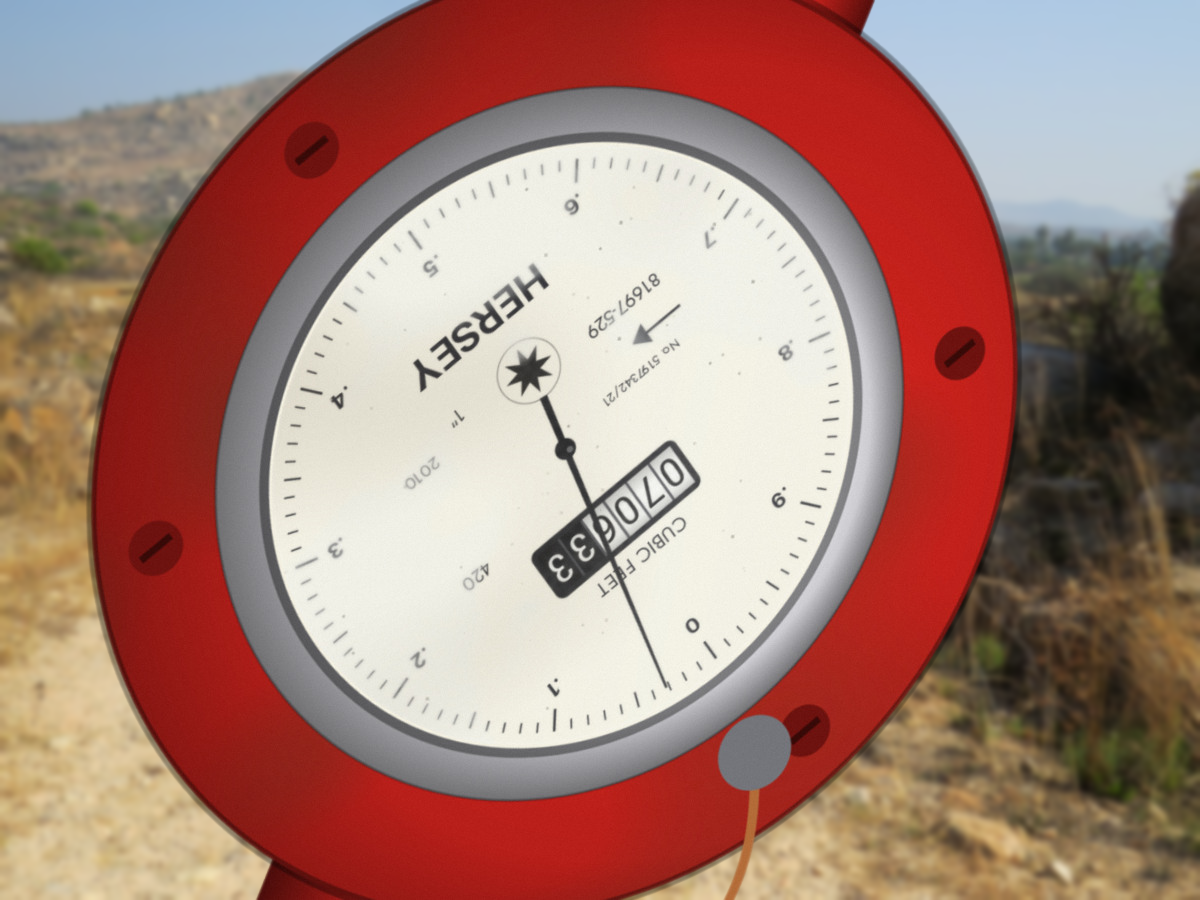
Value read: 70633.03
